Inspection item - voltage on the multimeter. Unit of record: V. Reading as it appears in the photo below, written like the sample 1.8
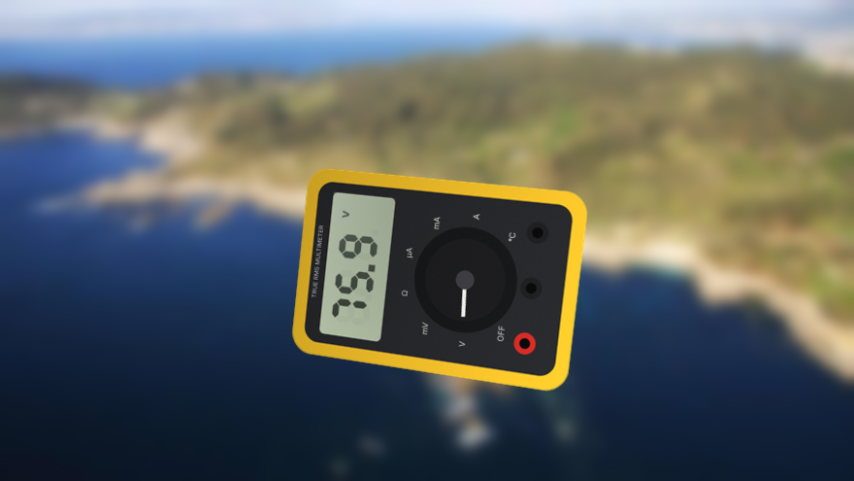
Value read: 75.9
